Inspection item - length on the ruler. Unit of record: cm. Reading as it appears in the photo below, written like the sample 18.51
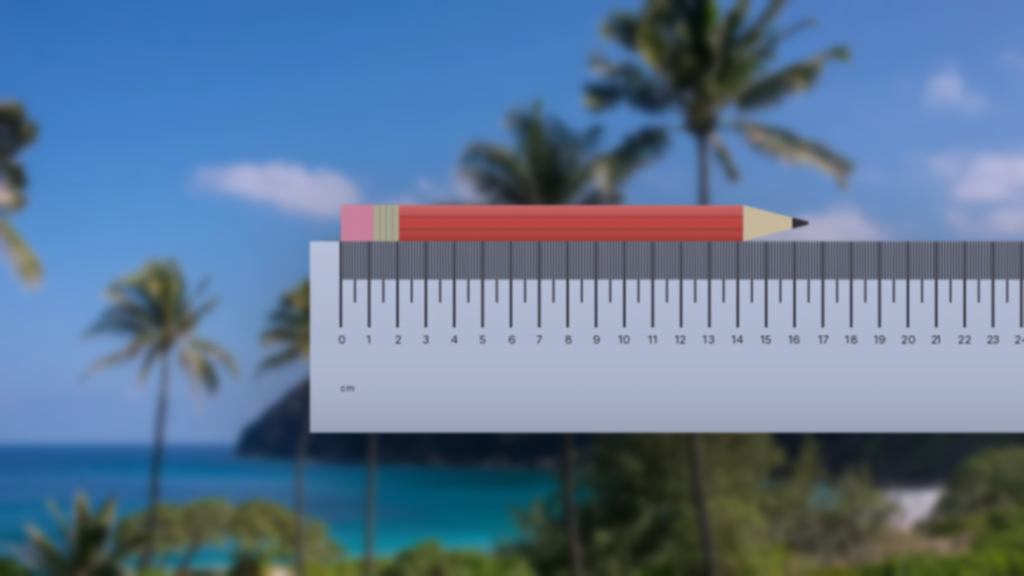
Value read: 16.5
